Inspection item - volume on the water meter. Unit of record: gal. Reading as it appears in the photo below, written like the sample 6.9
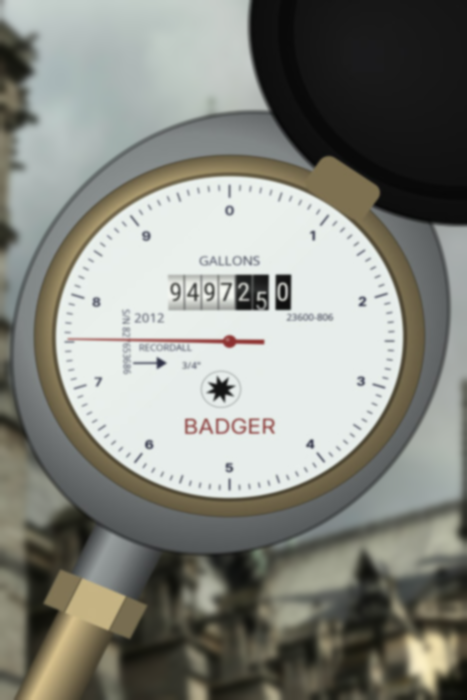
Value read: 9497247.5
